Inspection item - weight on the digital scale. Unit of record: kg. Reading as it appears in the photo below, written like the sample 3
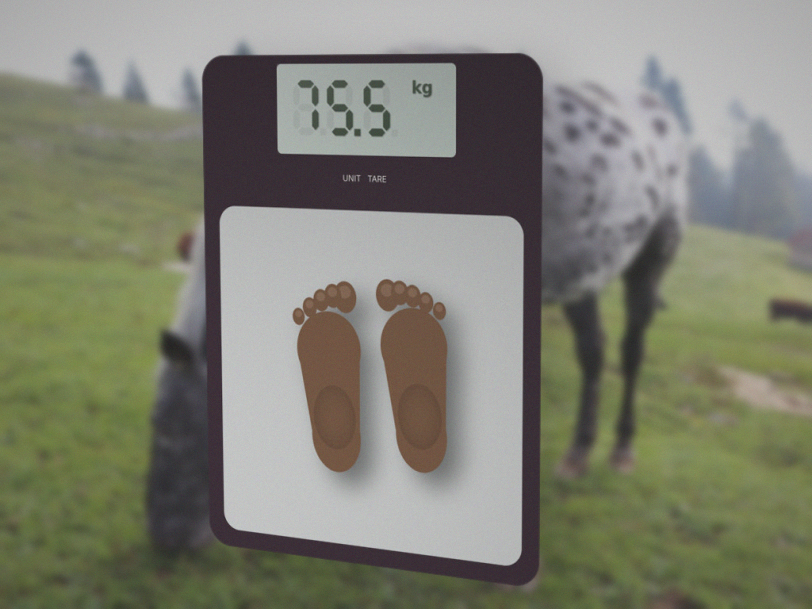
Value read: 75.5
